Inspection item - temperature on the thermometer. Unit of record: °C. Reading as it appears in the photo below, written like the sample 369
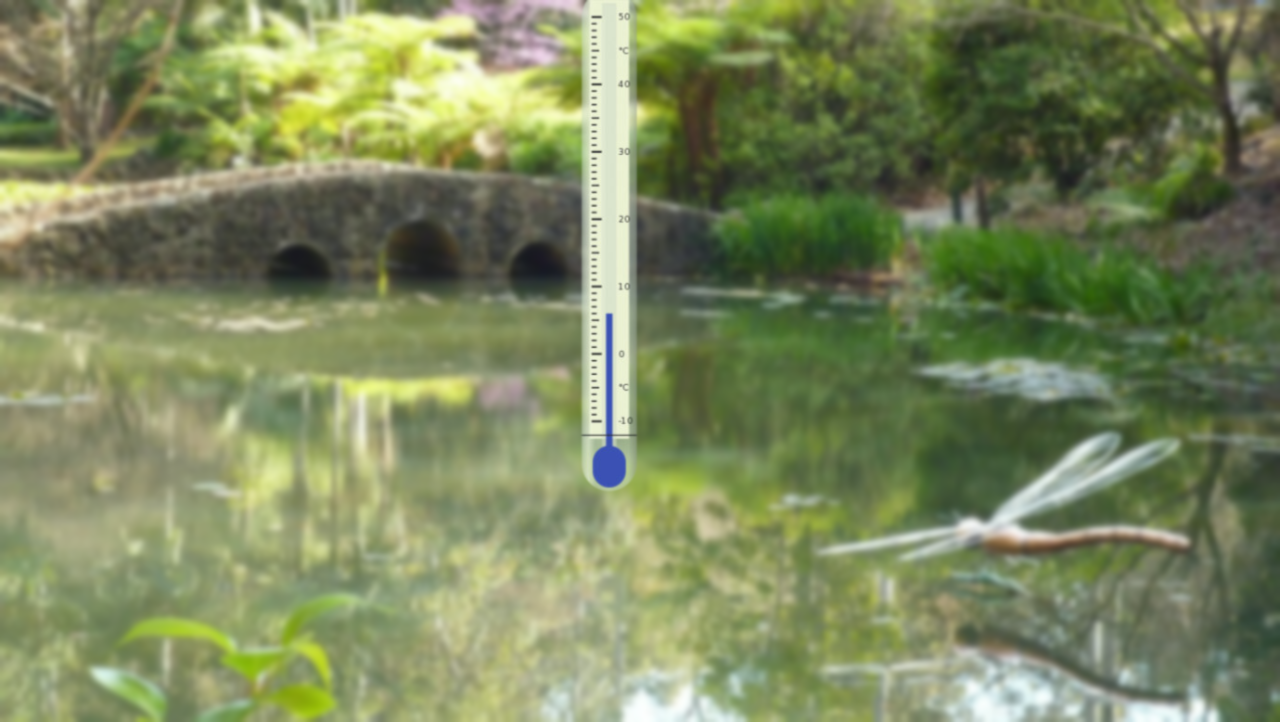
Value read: 6
